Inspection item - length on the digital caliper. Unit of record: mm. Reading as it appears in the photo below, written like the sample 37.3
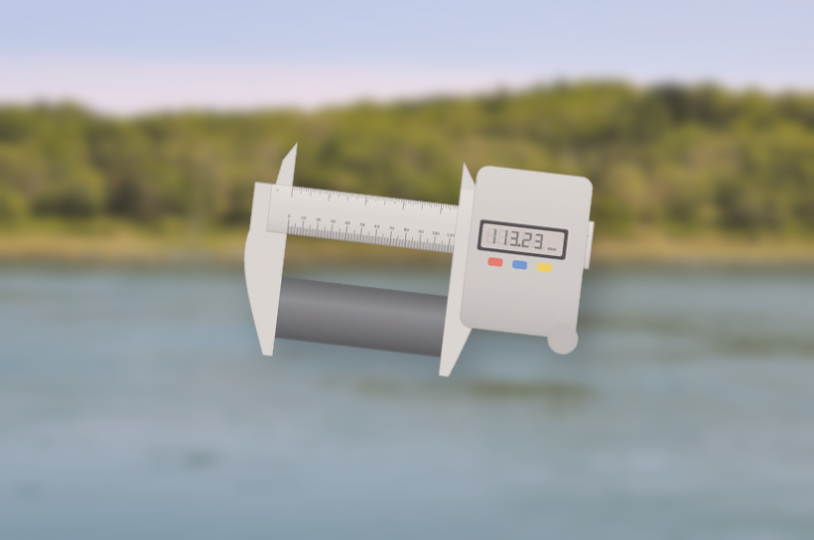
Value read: 113.23
